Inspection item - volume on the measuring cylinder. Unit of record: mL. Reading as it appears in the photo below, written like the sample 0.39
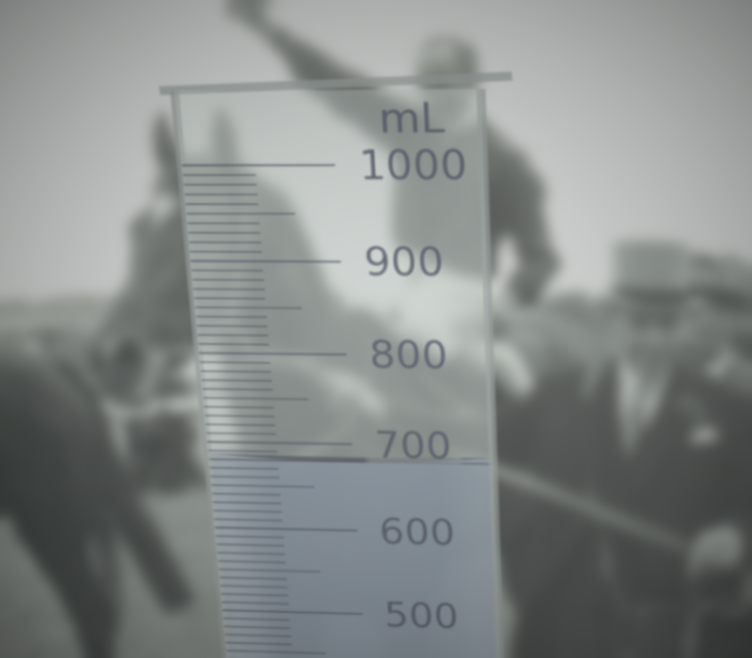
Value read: 680
